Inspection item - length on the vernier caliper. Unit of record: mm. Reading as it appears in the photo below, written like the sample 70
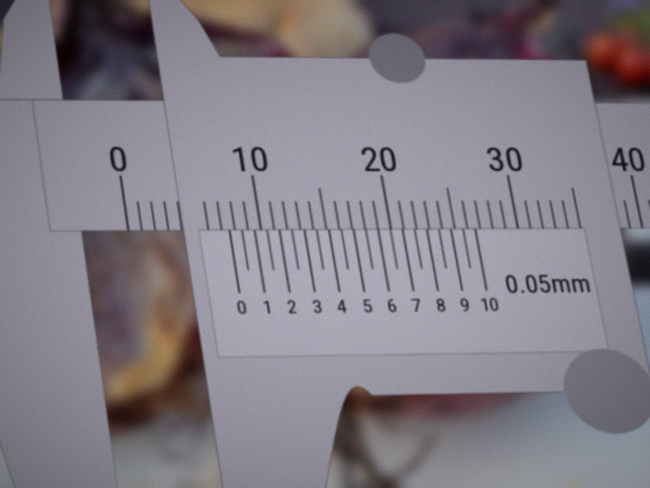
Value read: 7.6
